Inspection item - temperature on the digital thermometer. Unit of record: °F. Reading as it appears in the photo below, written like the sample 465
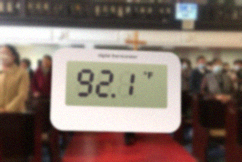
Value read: 92.1
